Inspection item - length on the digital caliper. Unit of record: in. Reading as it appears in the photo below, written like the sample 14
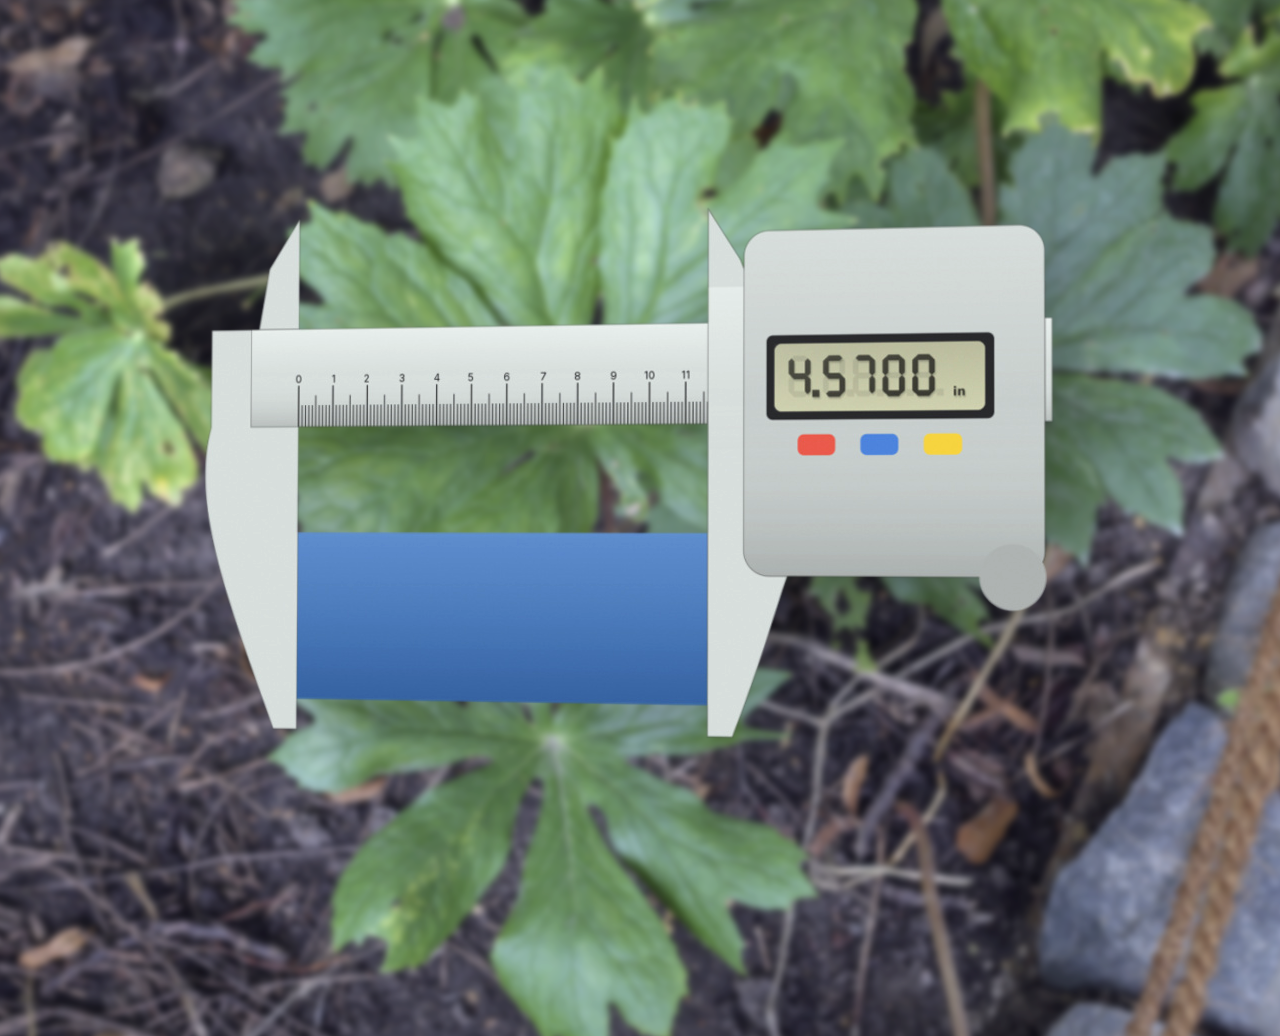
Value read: 4.5700
